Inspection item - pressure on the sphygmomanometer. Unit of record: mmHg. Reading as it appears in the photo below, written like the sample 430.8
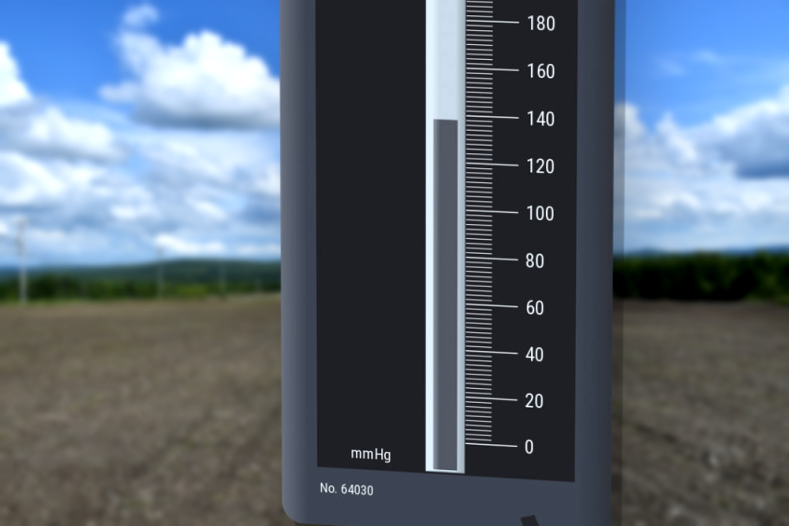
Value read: 138
